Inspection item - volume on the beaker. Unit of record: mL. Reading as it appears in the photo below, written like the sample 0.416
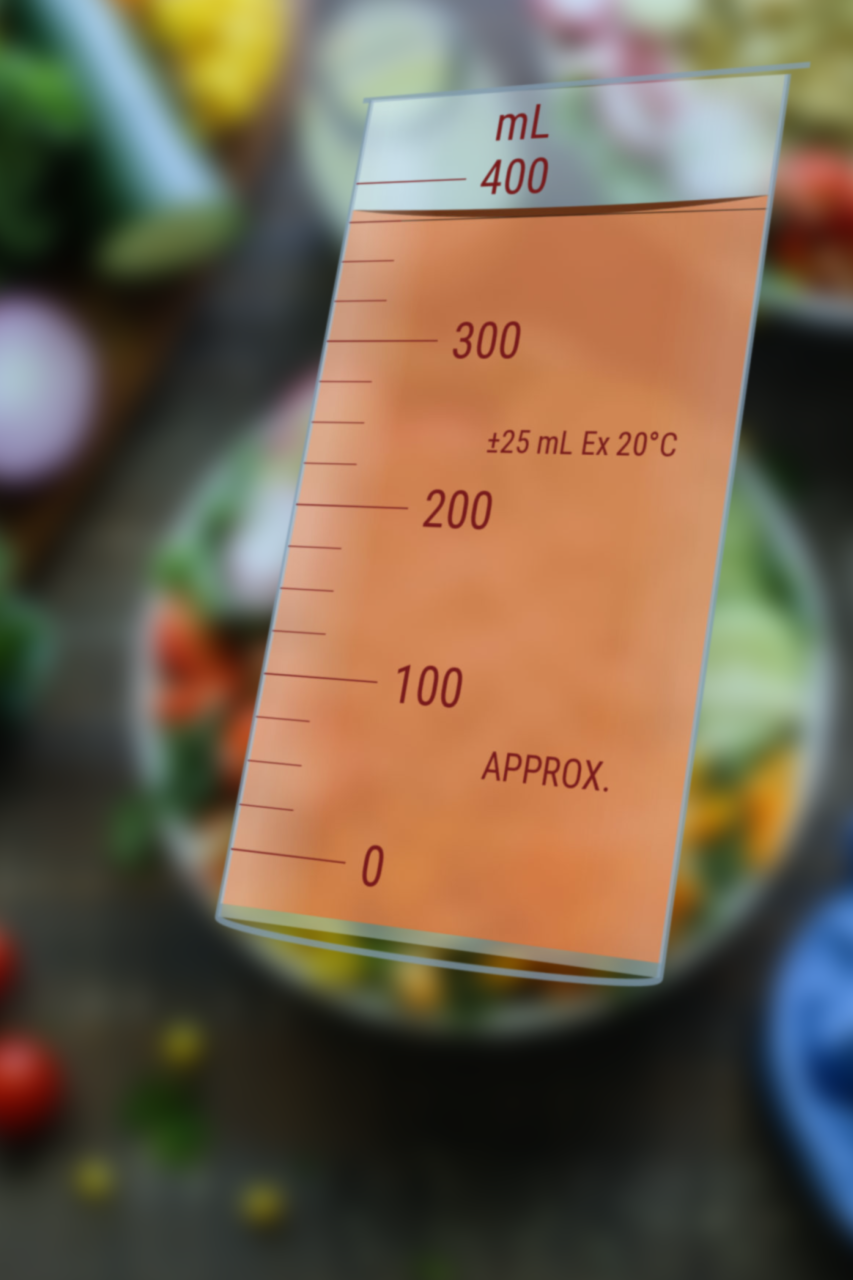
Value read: 375
